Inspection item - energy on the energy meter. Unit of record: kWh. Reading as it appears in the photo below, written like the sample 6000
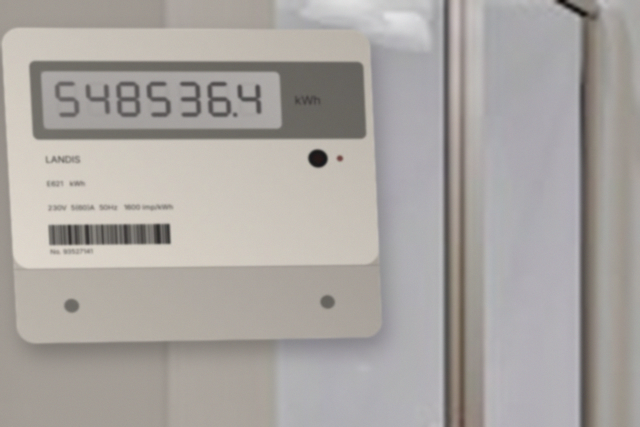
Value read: 548536.4
